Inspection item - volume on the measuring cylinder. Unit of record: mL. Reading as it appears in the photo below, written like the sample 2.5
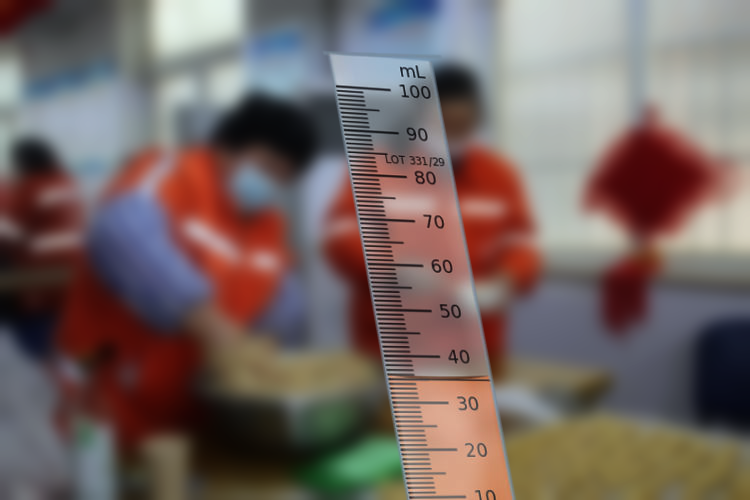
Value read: 35
